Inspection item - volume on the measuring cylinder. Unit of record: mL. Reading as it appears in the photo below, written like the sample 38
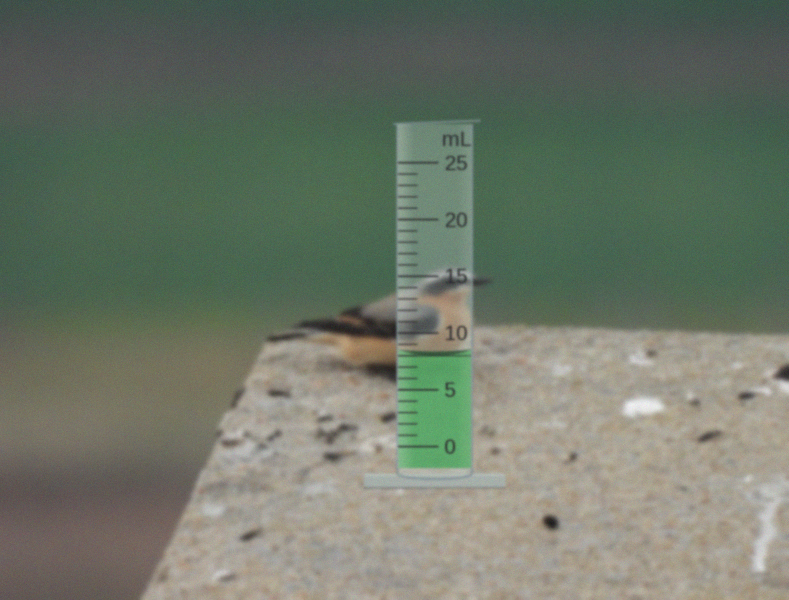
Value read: 8
